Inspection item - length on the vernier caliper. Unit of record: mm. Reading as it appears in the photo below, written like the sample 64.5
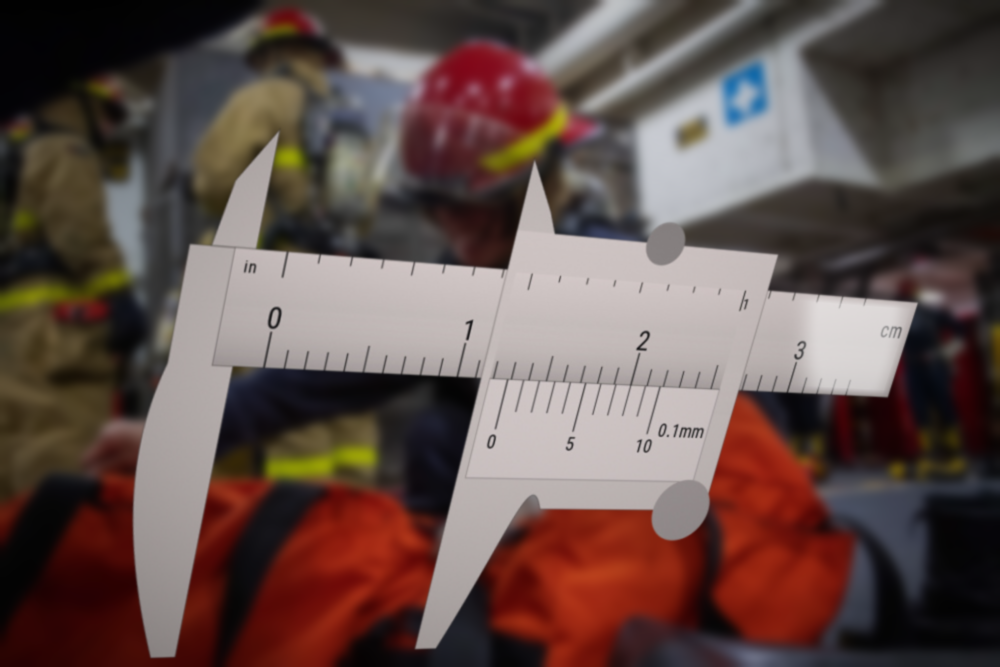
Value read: 12.8
